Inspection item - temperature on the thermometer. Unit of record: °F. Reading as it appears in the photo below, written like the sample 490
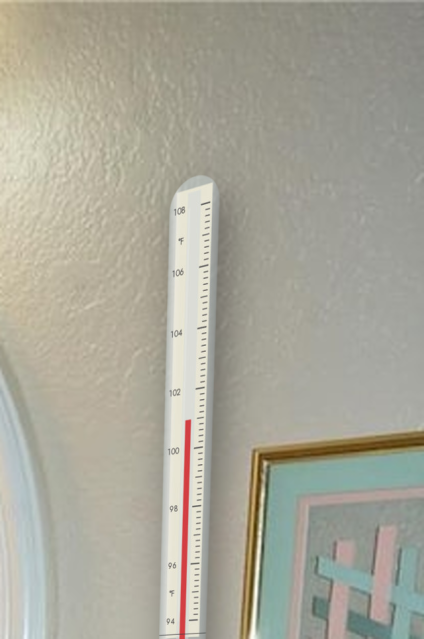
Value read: 101
